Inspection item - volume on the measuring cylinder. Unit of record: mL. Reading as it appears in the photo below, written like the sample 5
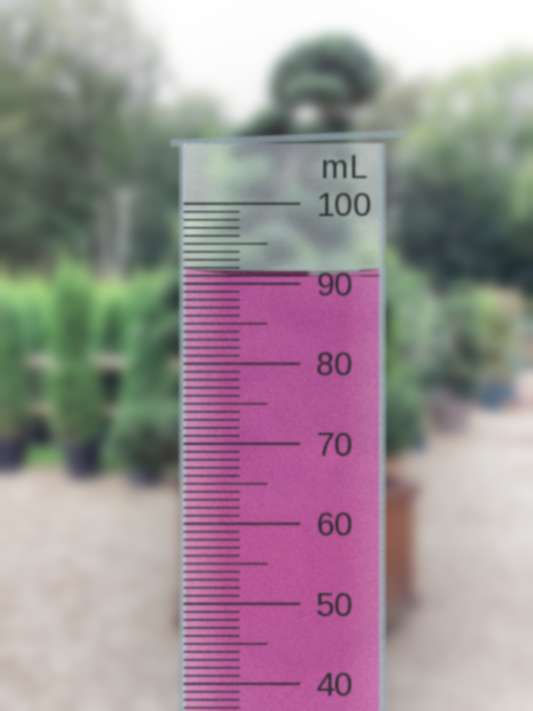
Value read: 91
